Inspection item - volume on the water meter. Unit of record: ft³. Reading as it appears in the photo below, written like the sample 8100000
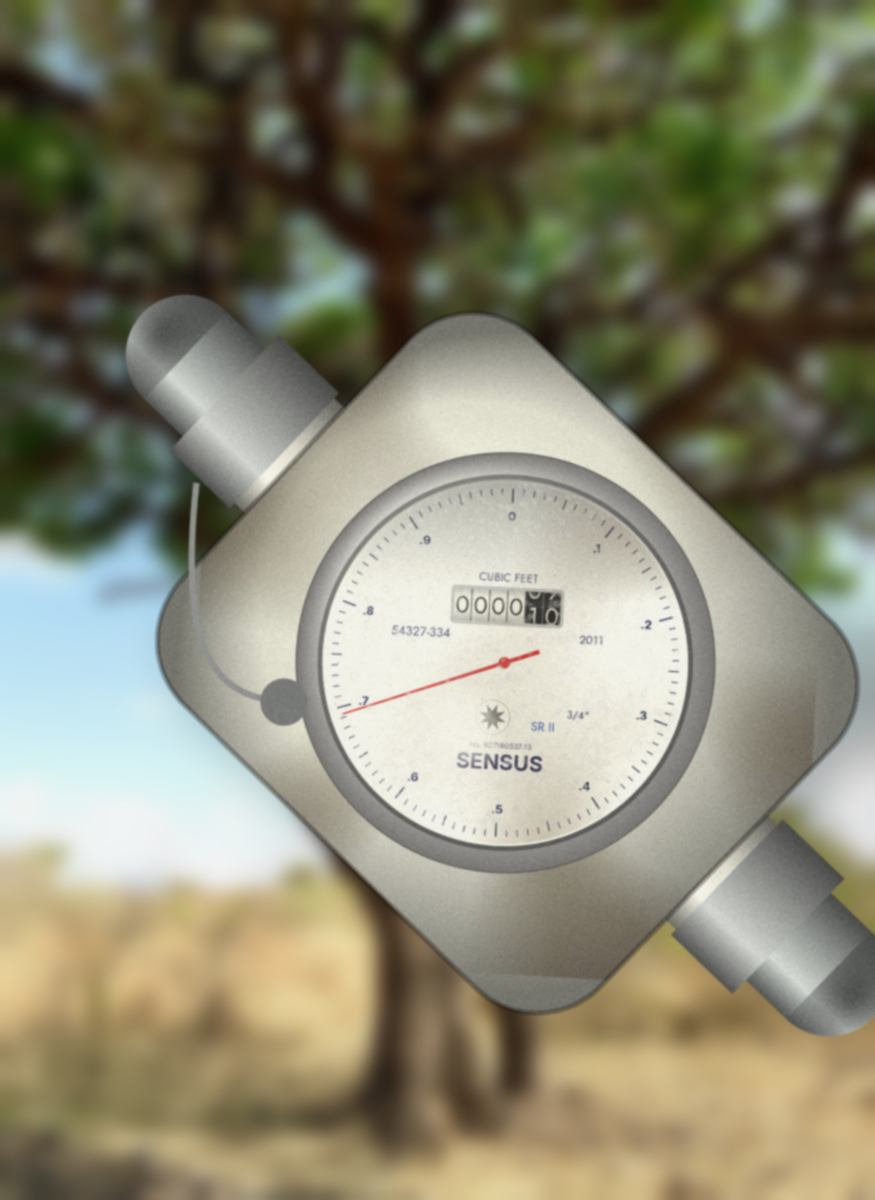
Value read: 9.69
